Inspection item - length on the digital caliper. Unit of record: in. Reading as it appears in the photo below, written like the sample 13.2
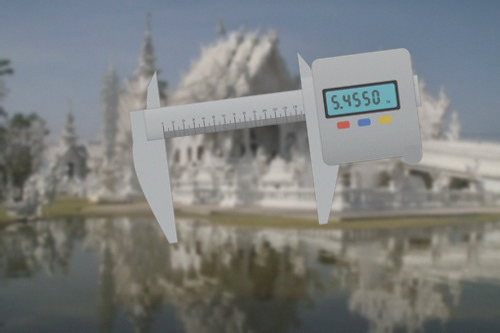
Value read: 5.4550
